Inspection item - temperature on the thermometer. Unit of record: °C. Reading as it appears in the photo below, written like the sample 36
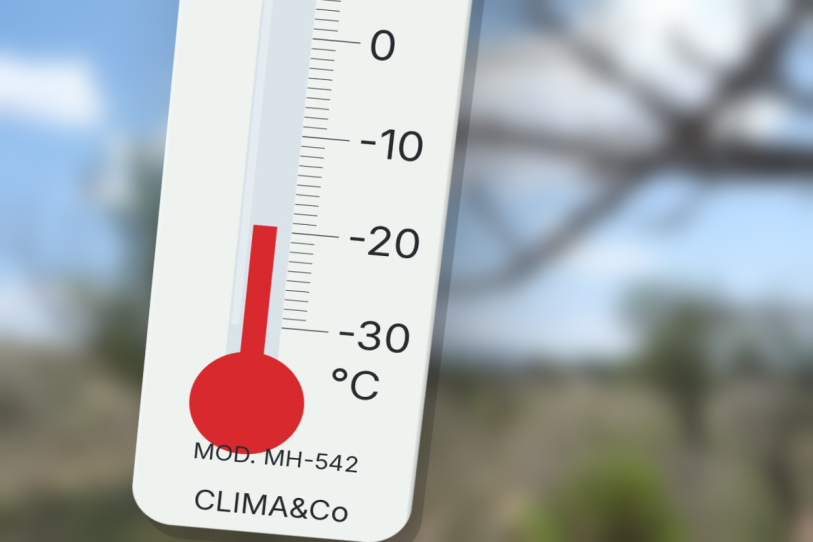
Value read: -19.5
